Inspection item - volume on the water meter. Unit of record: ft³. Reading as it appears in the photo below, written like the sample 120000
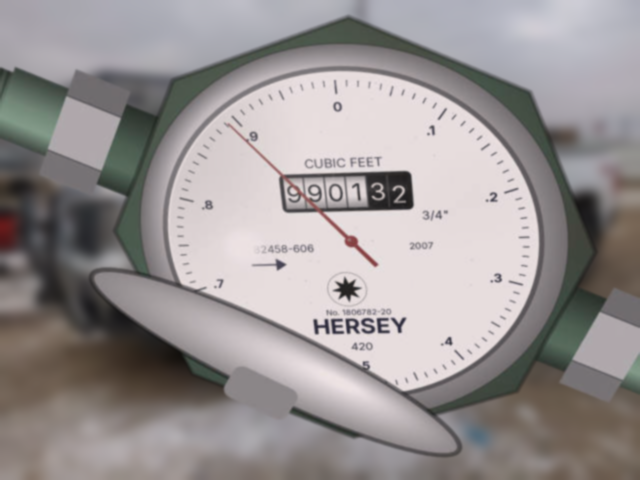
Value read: 990131.89
